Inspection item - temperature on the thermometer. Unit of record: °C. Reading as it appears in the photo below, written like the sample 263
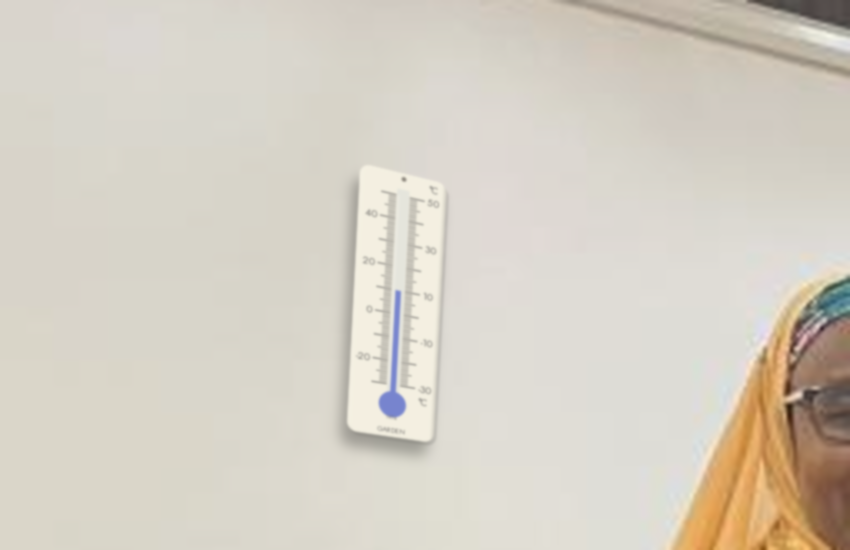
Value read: 10
